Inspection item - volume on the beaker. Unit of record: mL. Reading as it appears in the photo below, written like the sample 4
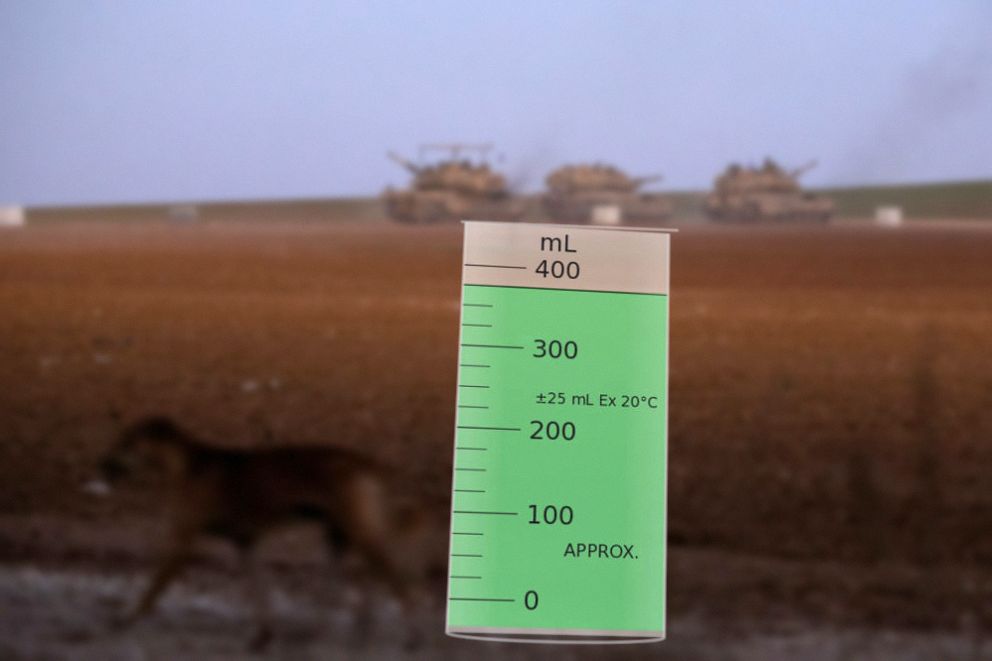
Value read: 375
